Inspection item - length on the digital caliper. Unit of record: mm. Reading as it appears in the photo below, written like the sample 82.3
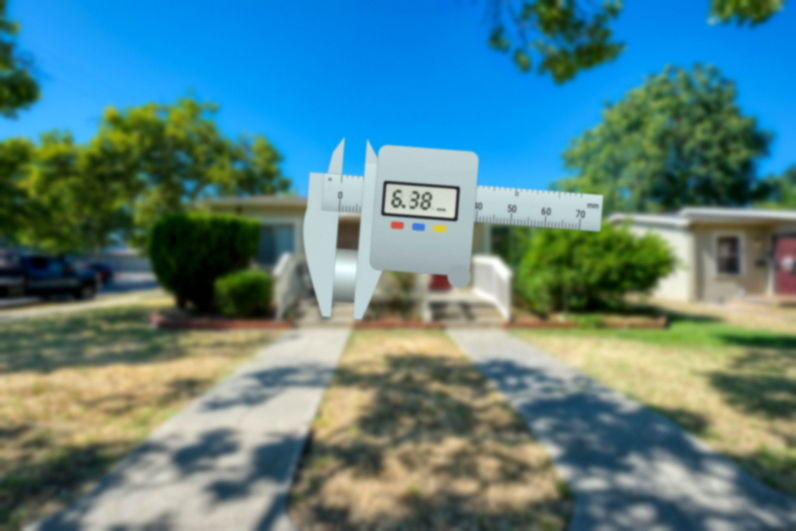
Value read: 6.38
